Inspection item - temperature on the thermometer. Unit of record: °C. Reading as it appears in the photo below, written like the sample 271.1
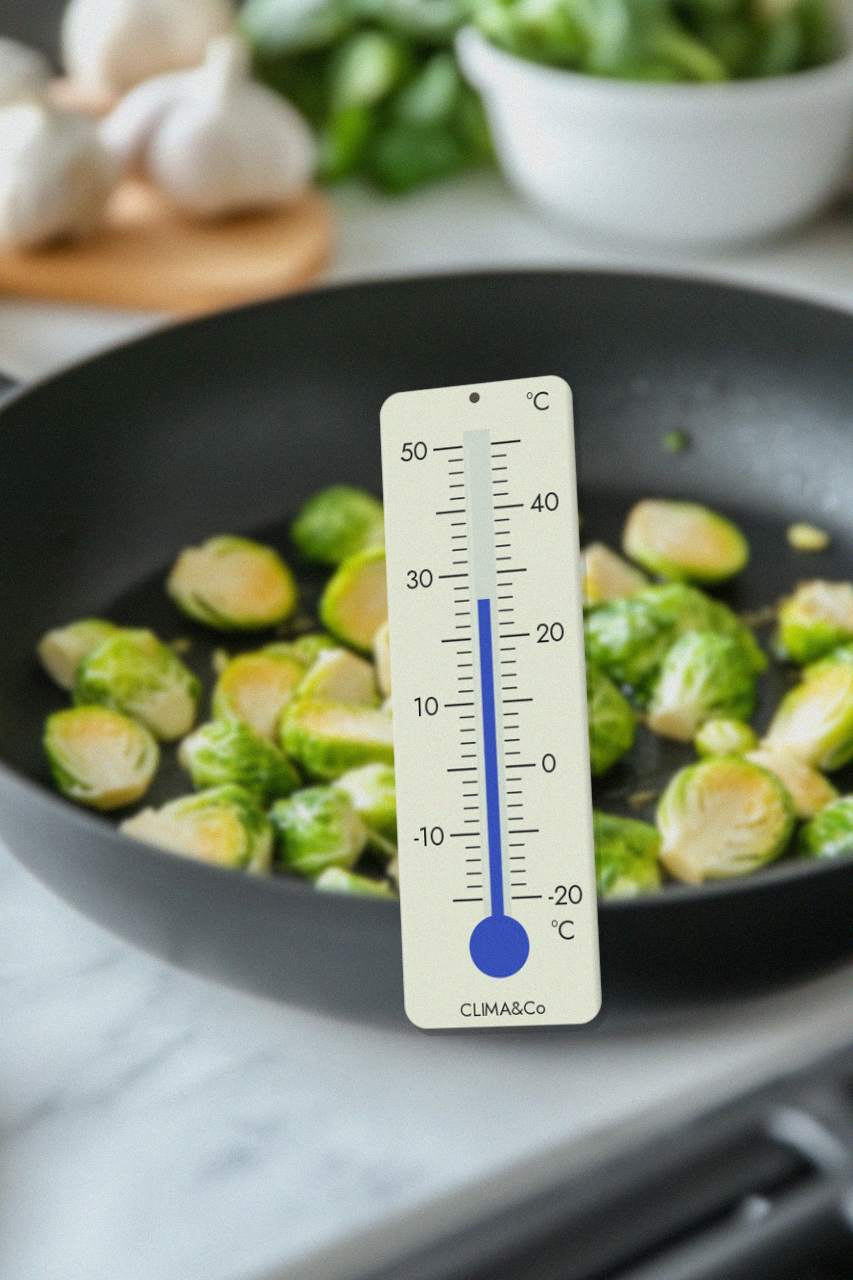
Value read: 26
